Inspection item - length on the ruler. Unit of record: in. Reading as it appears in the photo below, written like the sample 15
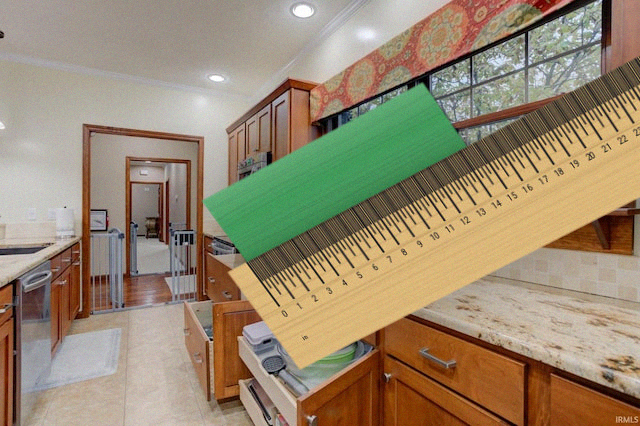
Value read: 14.5
